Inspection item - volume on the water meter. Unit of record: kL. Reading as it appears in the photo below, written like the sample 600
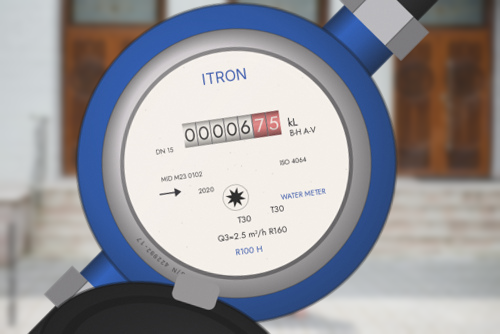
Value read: 6.75
